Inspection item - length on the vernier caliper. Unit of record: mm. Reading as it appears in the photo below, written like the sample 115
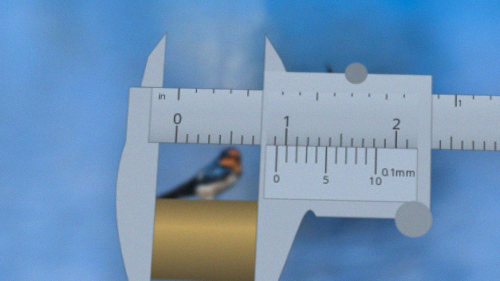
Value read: 9.2
